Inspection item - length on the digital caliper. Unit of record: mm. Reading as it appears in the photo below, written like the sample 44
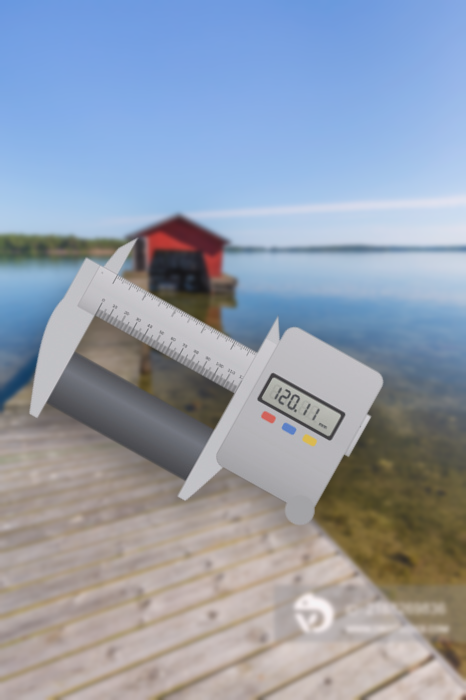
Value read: 120.11
